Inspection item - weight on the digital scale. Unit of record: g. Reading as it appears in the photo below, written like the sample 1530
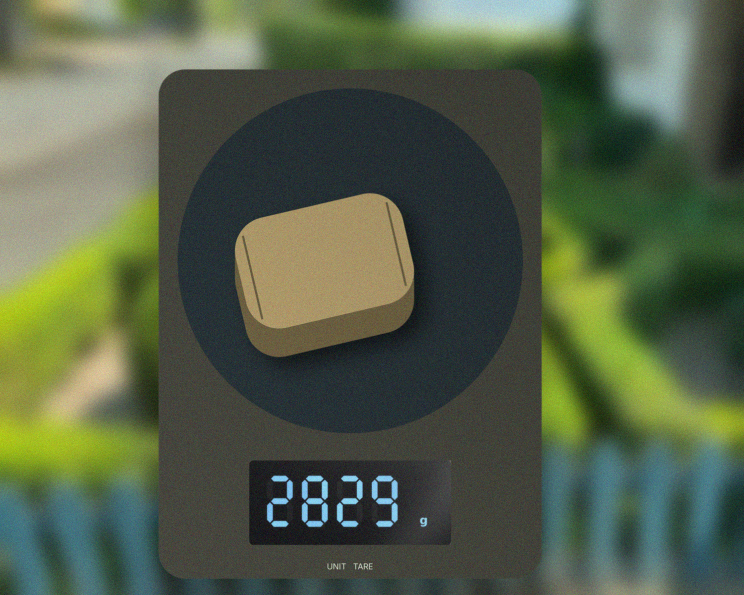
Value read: 2829
